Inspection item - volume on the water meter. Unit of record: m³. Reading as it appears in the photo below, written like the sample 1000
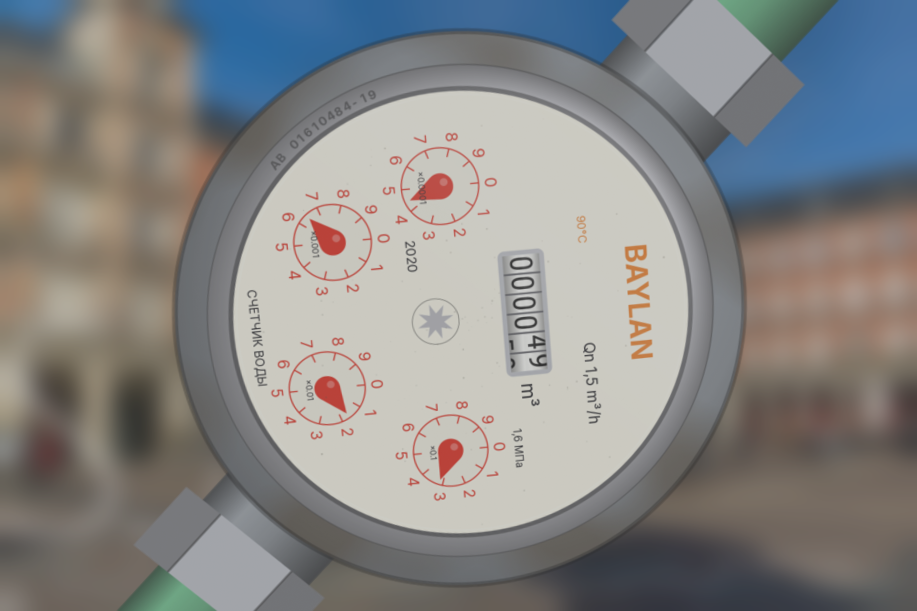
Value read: 49.3164
